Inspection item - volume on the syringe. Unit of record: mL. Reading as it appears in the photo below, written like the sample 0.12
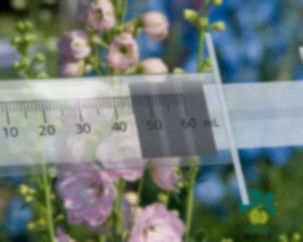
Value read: 45
